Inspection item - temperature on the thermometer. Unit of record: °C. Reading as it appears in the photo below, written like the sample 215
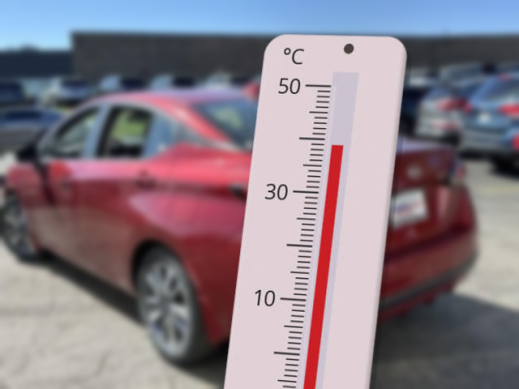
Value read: 39
